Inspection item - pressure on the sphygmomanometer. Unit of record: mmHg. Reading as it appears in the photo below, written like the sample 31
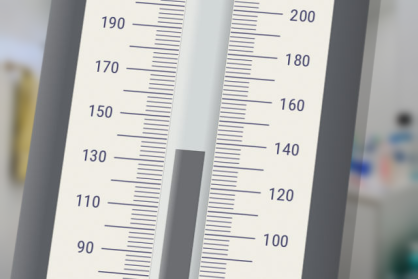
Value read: 136
